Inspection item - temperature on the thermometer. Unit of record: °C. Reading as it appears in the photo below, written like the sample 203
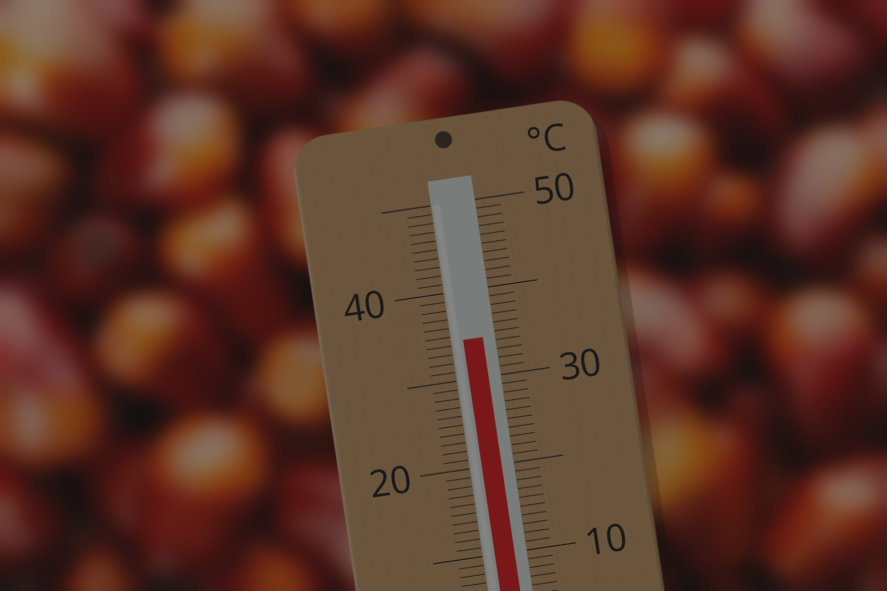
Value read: 34.5
